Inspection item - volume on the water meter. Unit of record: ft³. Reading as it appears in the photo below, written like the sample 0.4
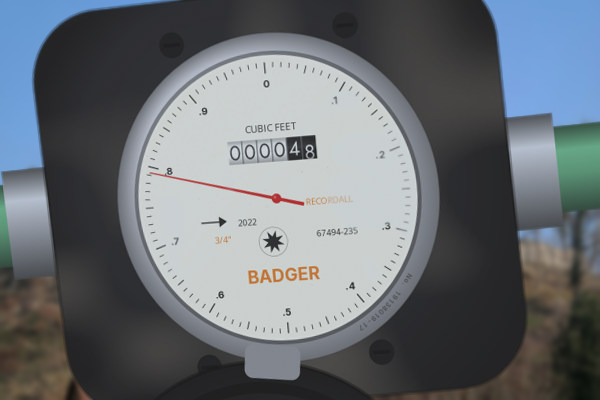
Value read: 47.79
